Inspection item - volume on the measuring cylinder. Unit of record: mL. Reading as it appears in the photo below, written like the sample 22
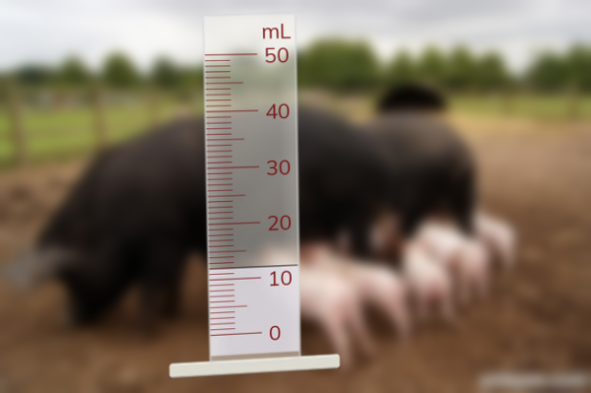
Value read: 12
